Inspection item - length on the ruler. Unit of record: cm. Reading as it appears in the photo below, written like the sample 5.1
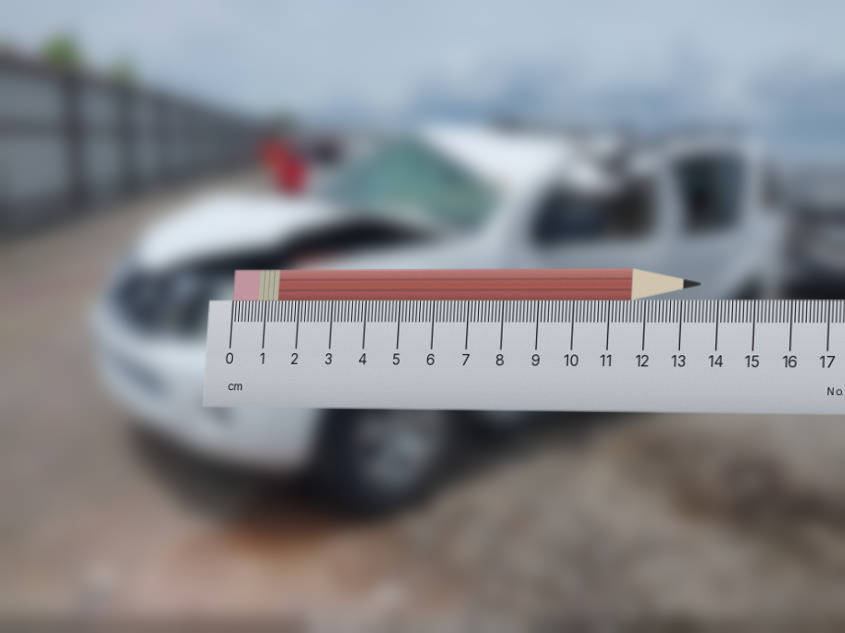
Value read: 13.5
